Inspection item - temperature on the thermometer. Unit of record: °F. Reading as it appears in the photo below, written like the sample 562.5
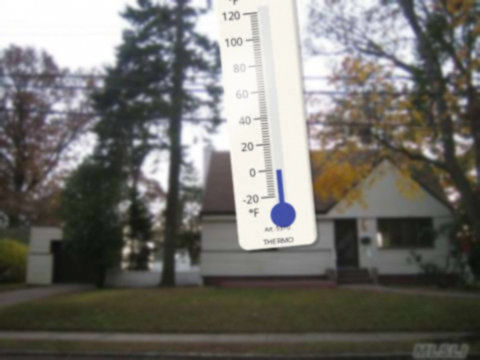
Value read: 0
